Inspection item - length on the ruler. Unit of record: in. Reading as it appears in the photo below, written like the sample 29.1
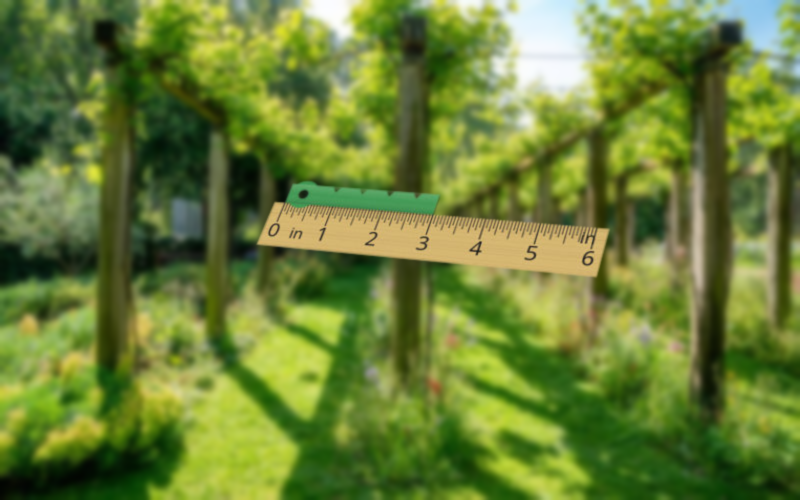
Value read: 3
